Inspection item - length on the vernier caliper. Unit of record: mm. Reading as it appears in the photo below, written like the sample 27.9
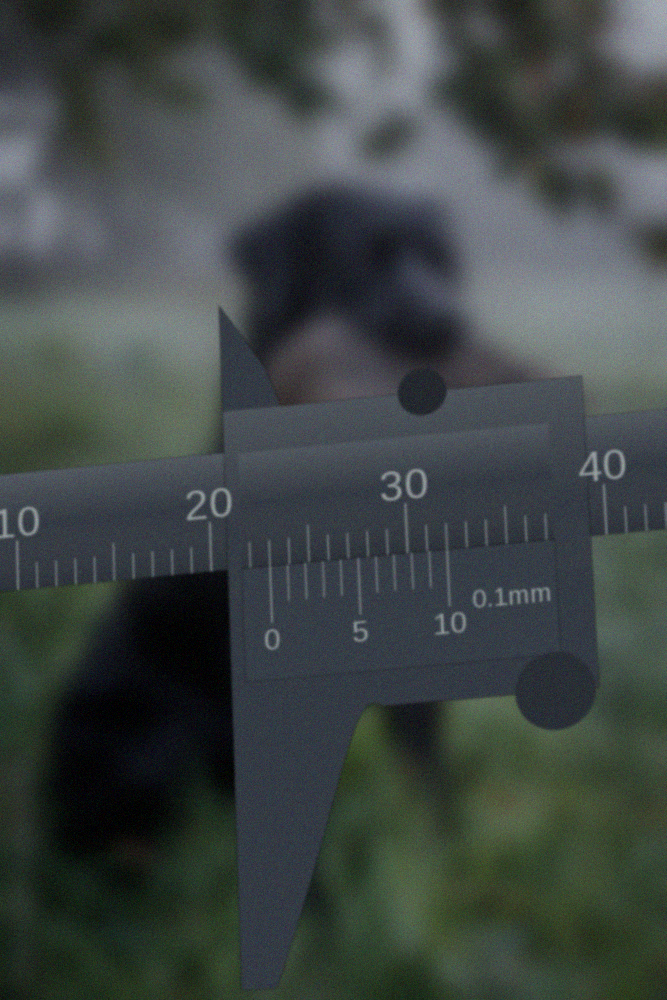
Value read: 23.0
